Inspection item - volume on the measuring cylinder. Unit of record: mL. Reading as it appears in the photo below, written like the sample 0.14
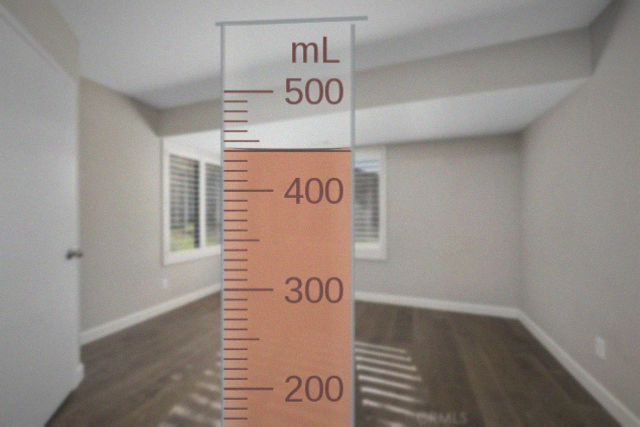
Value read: 440
